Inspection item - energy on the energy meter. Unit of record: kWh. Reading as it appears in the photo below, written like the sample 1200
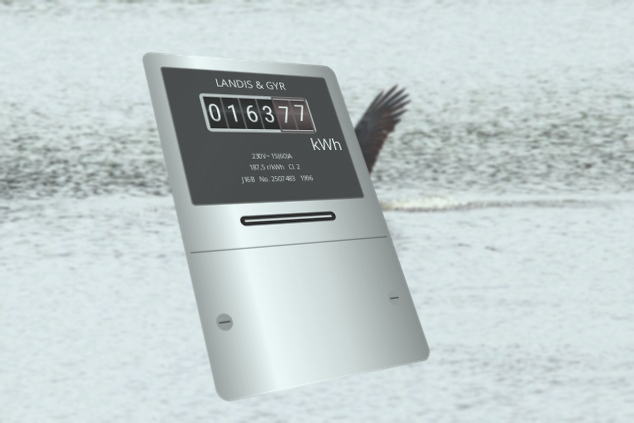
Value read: 163.77
